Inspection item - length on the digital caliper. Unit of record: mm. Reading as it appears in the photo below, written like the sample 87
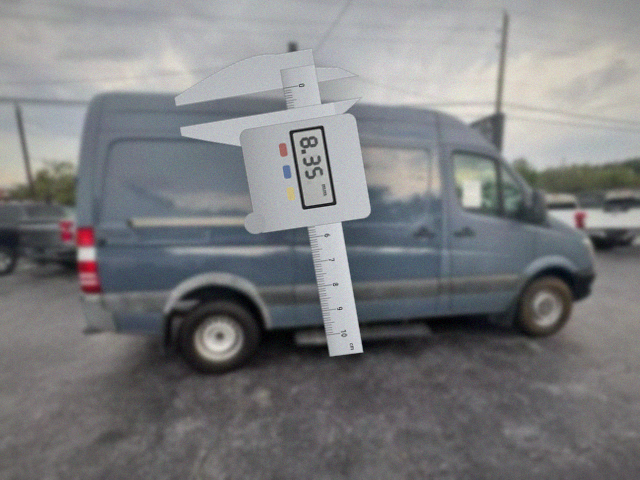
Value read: 8.35
